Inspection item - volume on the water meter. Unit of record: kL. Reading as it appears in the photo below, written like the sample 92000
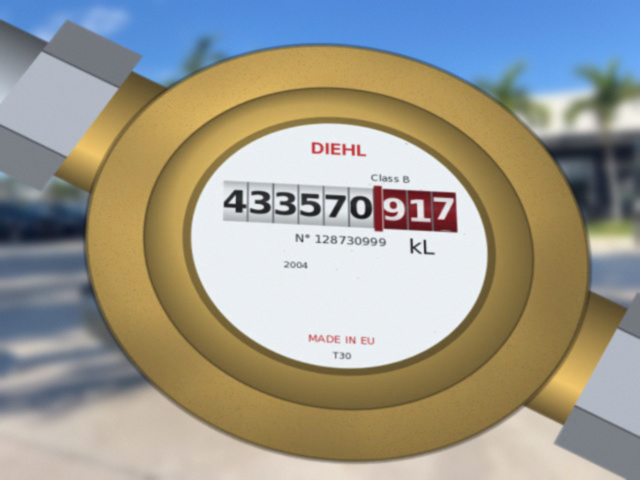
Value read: 433570.917
